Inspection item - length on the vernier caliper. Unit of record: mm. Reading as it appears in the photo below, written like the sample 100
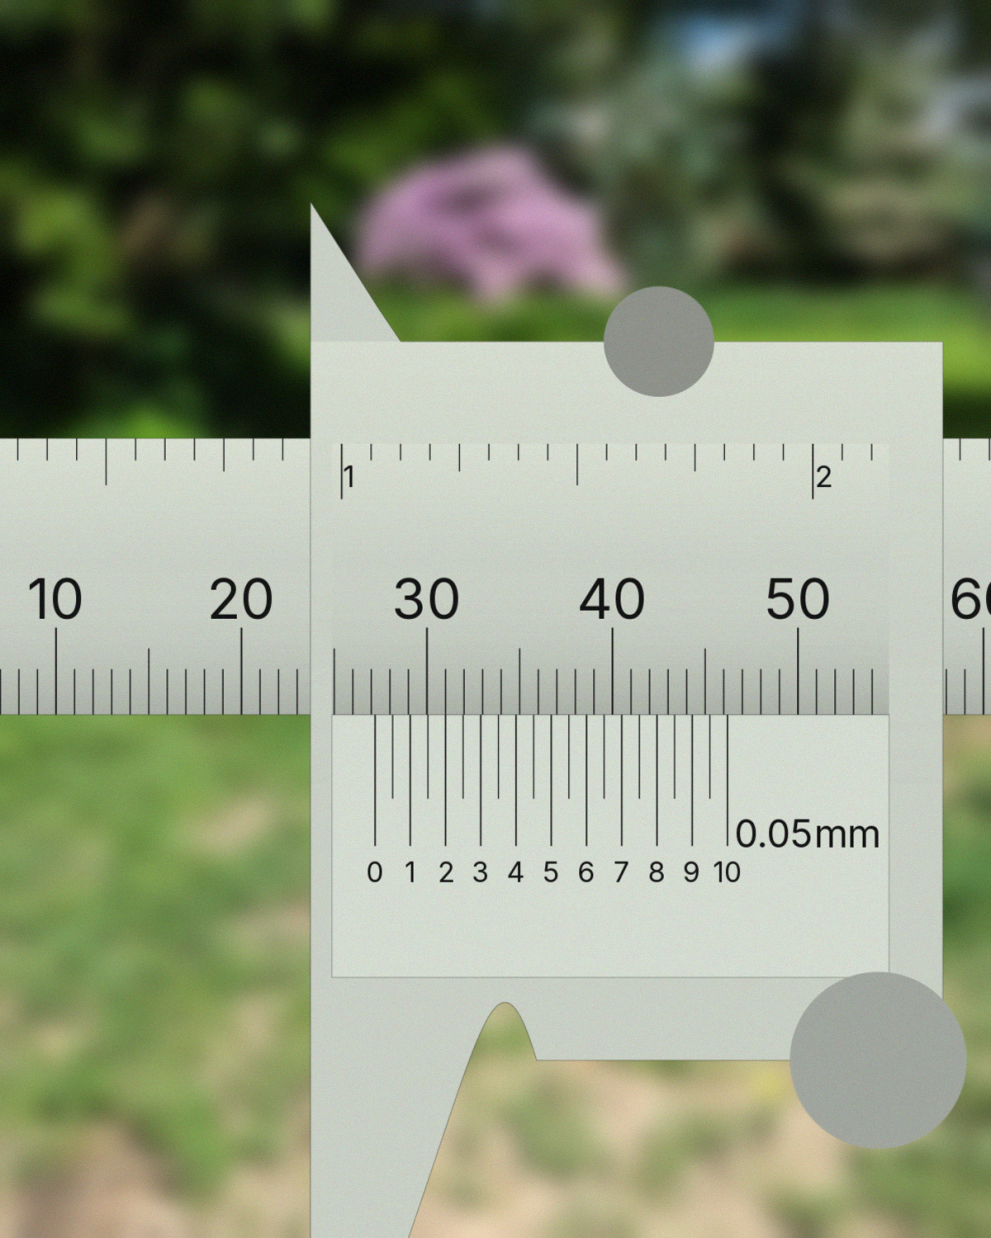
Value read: 27.2
